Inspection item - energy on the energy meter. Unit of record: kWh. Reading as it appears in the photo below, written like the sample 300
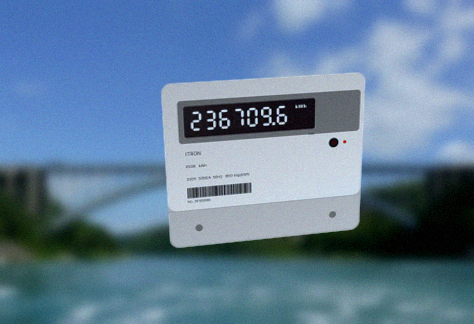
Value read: 236709.6
